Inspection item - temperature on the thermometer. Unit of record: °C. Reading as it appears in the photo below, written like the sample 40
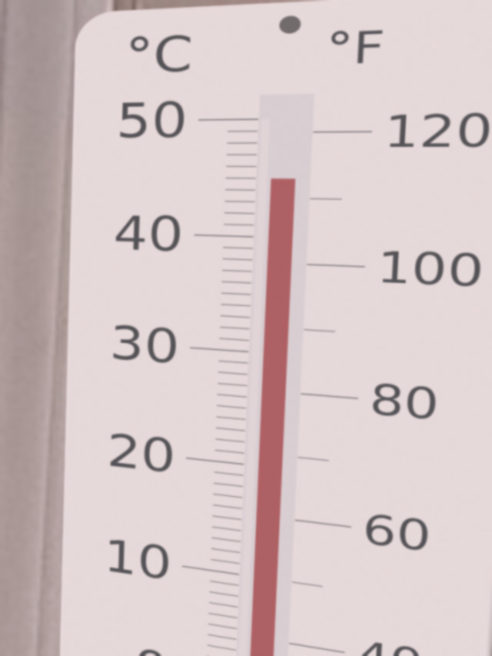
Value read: 45
